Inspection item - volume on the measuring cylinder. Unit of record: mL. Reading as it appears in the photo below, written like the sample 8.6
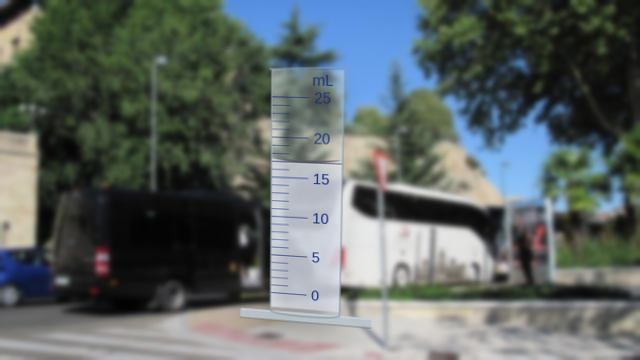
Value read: 17
